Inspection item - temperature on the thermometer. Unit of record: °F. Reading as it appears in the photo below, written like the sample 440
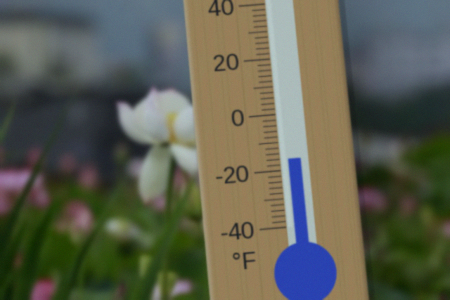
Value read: -16
